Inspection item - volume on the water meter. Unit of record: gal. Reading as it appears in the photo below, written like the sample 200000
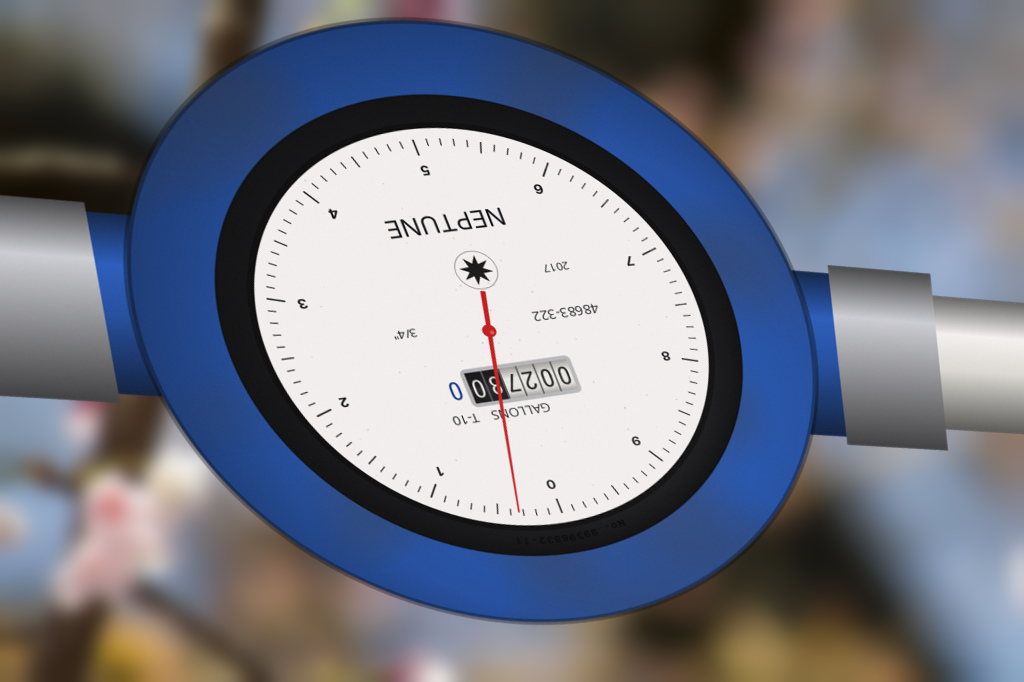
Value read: 27800.3
